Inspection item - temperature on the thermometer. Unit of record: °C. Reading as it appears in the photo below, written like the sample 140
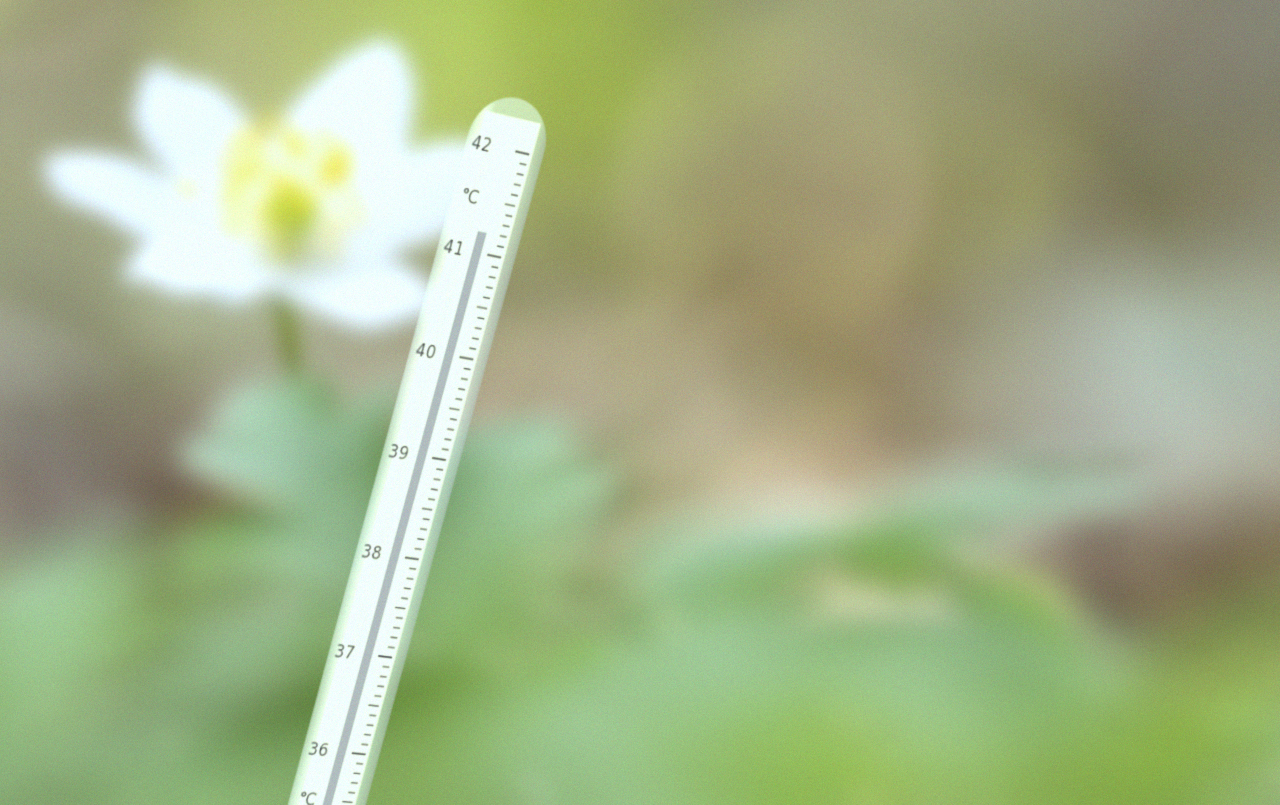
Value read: 41.2
